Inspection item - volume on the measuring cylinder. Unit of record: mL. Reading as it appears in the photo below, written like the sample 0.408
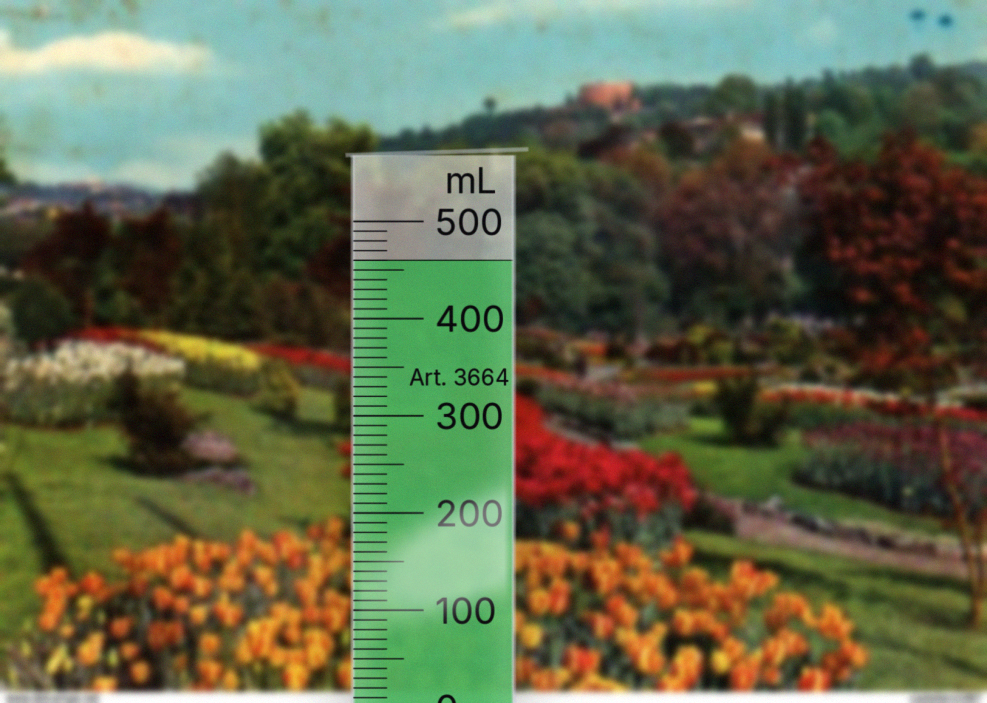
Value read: 460
